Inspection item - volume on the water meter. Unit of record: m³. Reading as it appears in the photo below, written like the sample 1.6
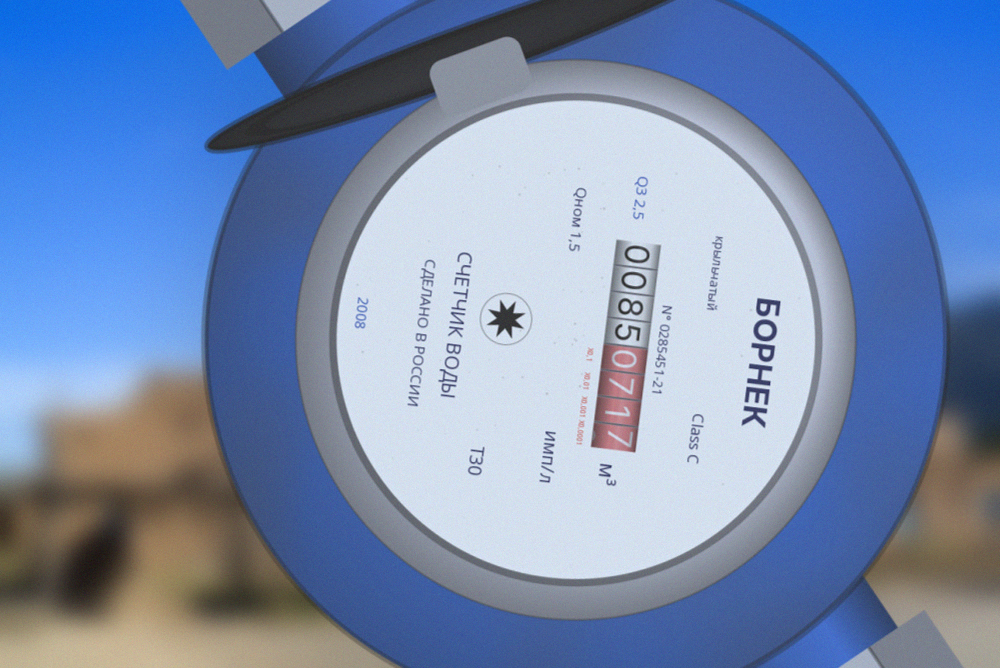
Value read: 85.0717
